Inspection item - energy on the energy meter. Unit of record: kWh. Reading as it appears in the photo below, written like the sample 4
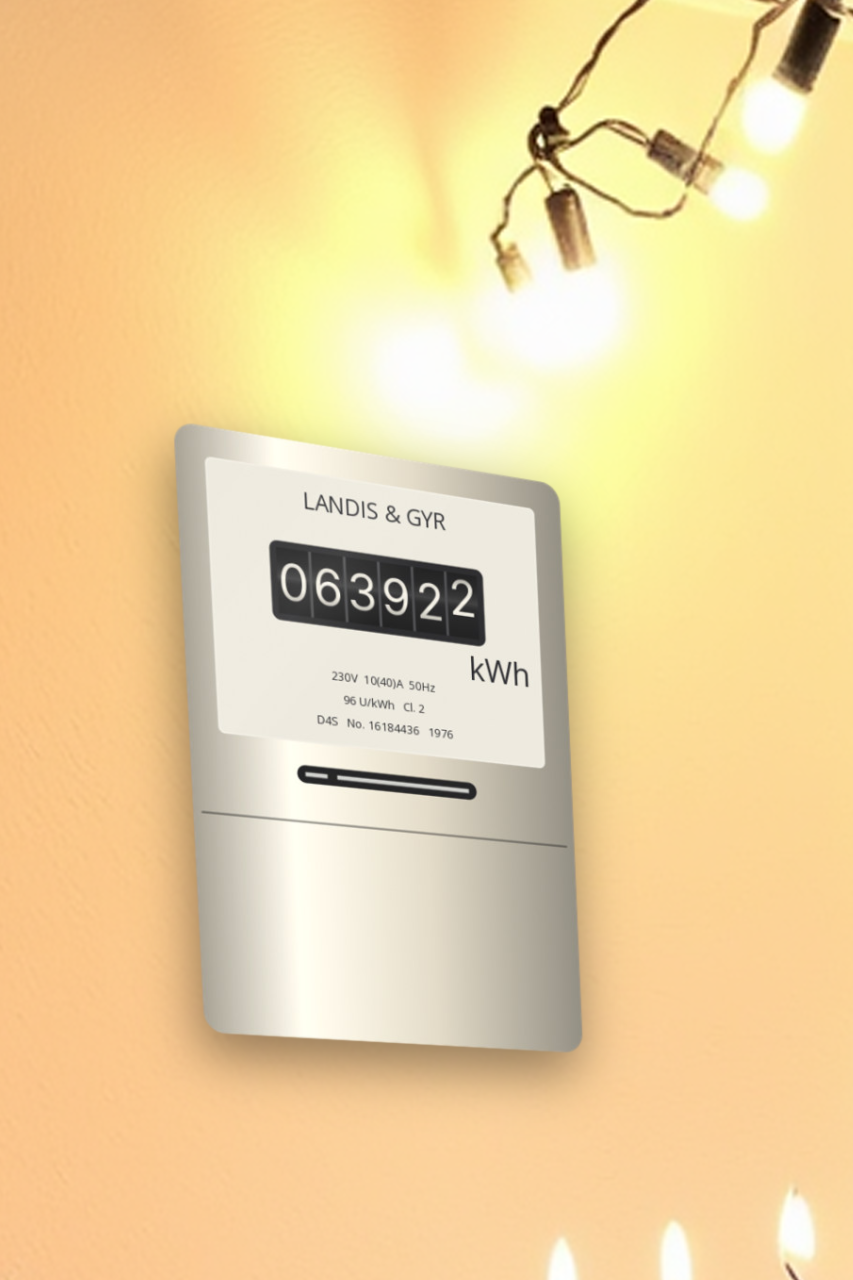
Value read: 63922
